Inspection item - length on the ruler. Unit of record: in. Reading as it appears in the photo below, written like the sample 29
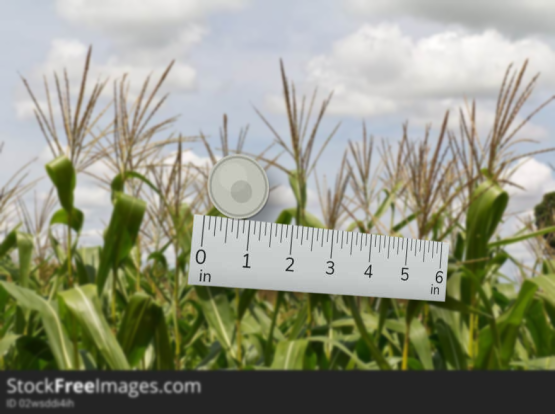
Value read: 1.375
